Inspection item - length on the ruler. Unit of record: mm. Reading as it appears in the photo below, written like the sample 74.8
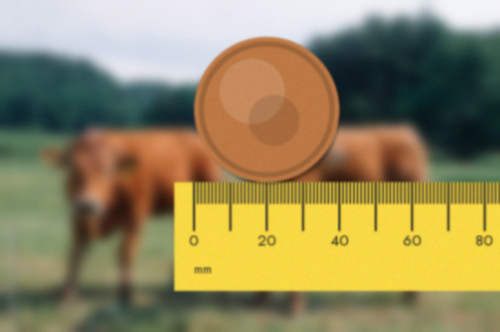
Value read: 40
